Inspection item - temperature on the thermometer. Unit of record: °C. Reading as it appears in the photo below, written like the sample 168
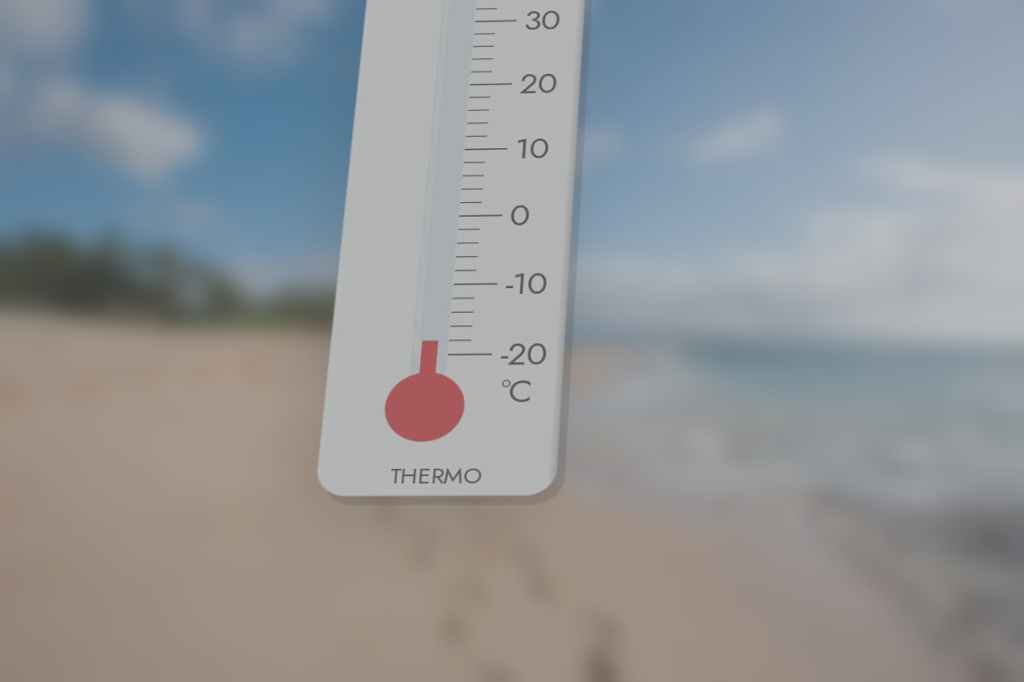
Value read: -18
